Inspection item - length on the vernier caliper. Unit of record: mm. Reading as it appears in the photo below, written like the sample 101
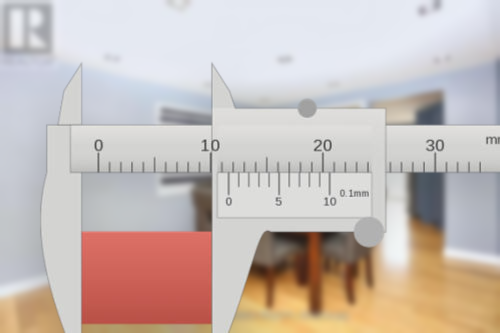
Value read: 11.6
